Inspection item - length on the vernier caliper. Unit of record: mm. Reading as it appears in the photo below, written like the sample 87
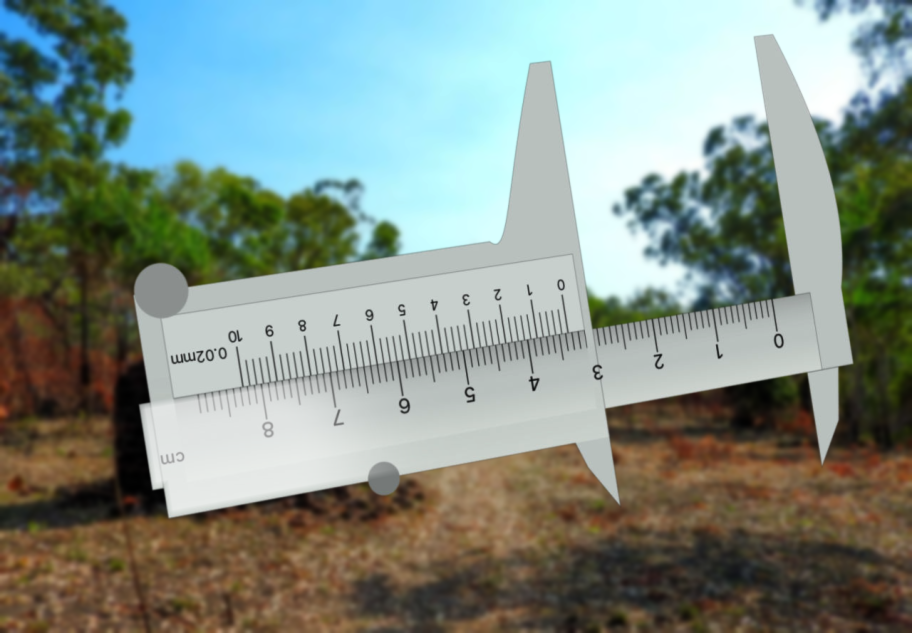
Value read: 33.6
